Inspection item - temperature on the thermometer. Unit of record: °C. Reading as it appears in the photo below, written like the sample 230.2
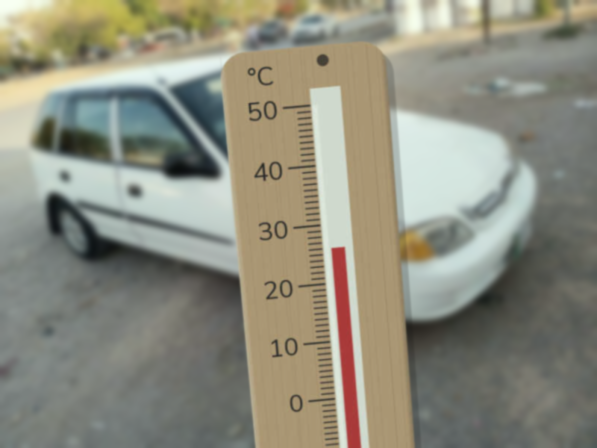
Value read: 26
